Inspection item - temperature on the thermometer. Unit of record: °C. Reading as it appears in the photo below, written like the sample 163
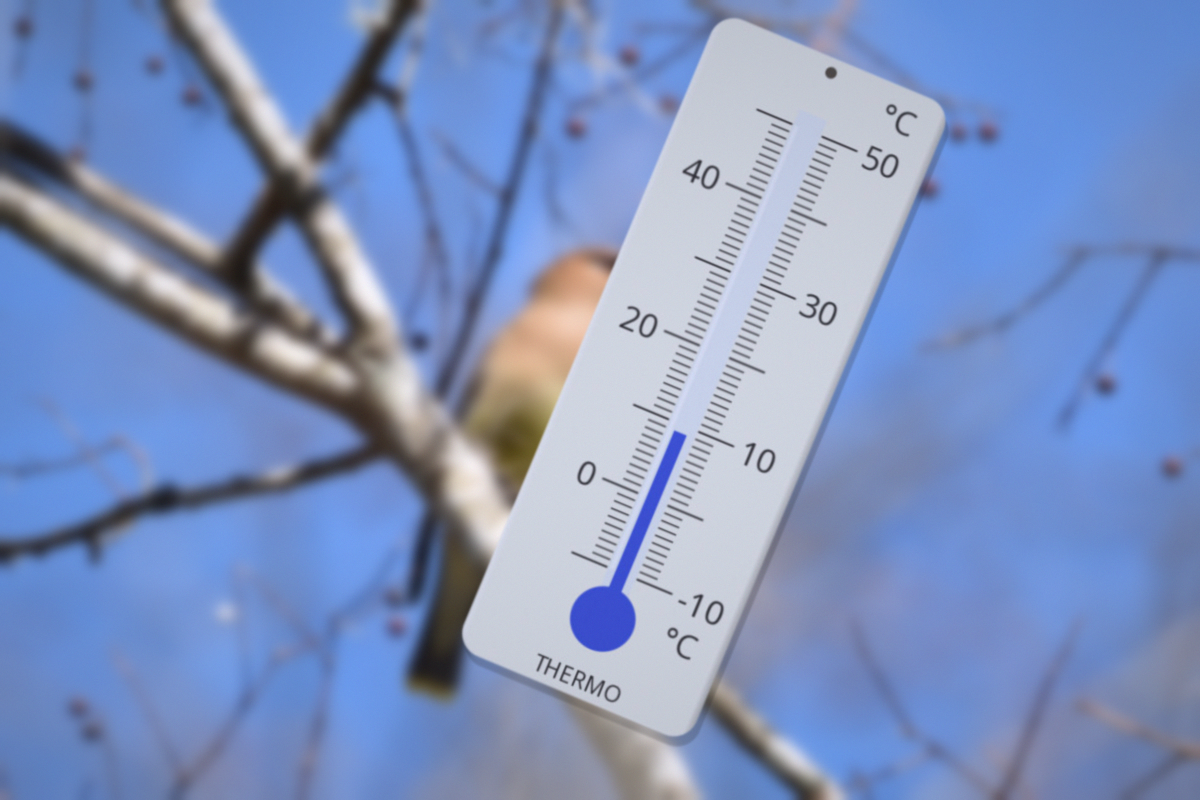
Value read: 9
